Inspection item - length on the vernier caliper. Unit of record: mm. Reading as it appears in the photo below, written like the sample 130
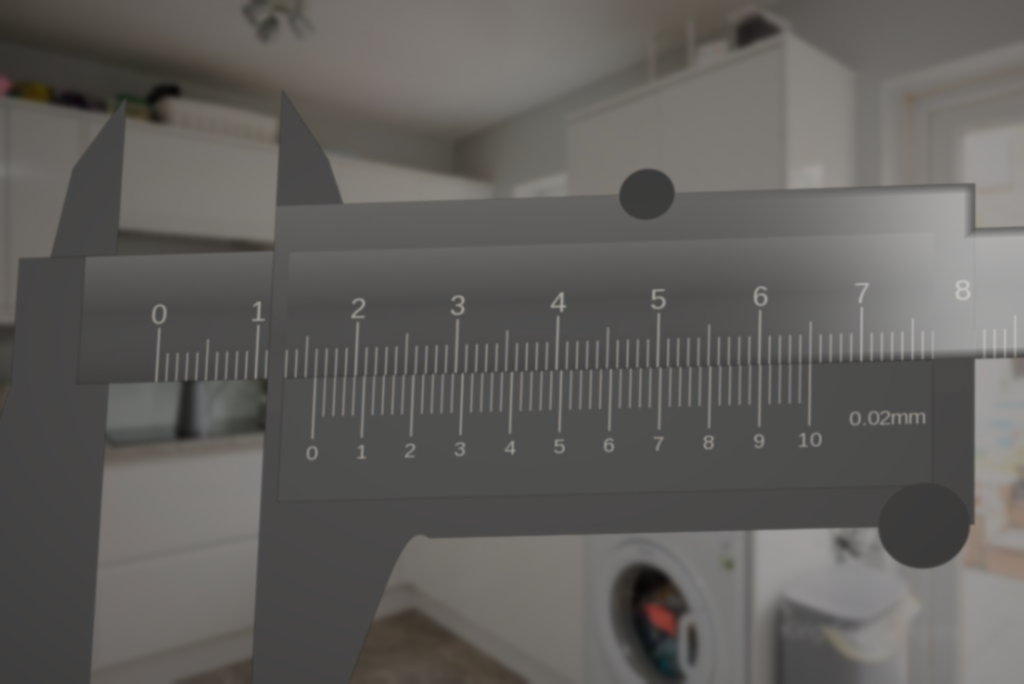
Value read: 16.0
